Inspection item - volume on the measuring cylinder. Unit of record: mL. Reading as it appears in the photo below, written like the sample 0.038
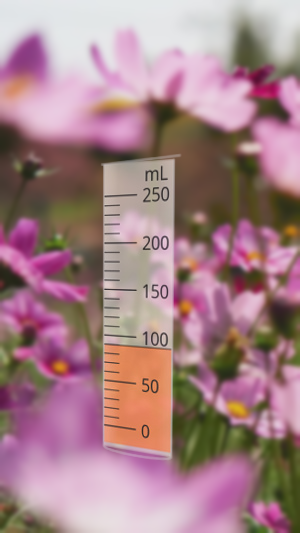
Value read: 90
